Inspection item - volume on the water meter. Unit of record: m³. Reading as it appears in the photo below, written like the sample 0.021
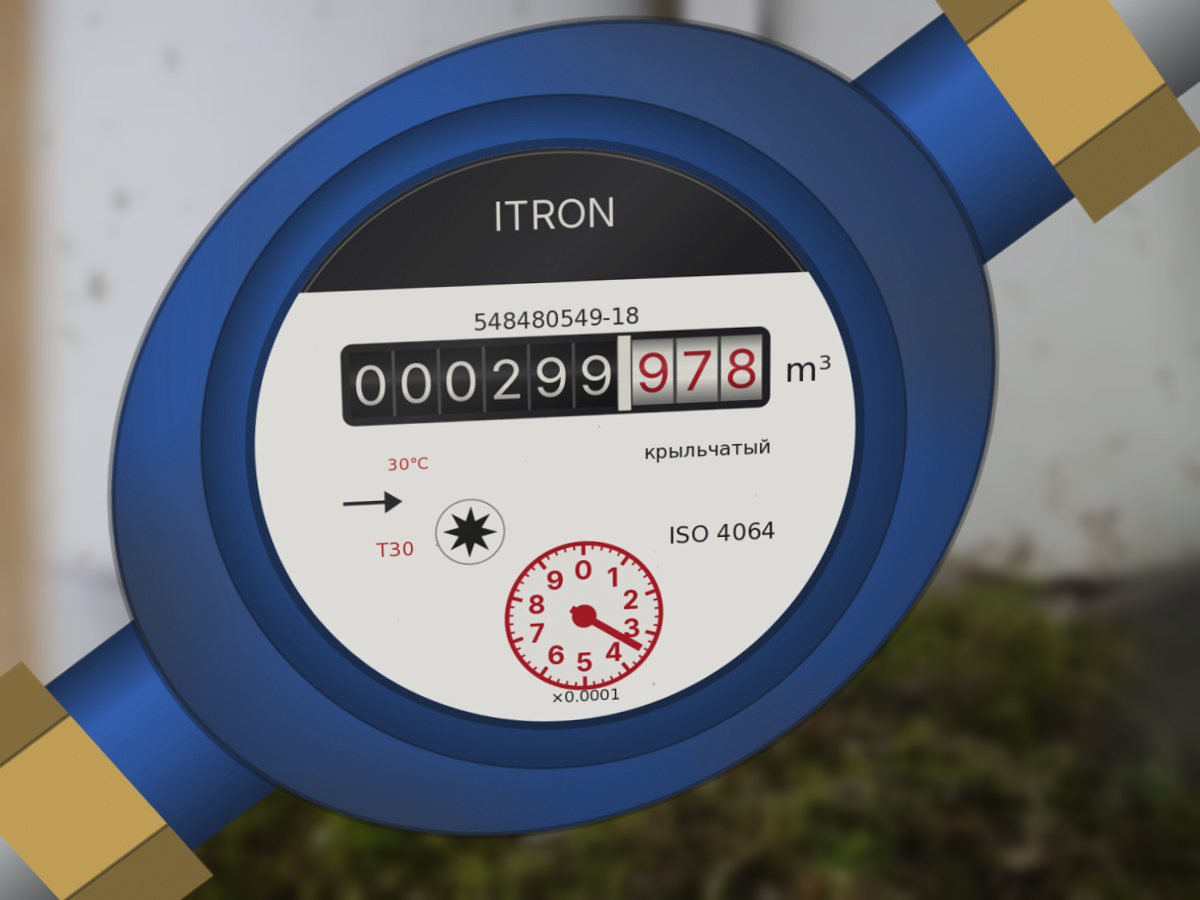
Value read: 299.9783
